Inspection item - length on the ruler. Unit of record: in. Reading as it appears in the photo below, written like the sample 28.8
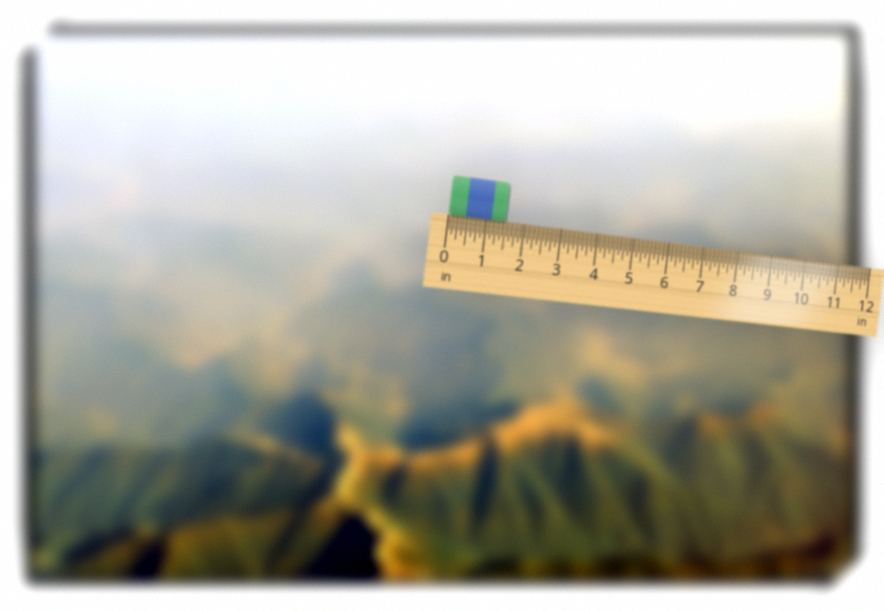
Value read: 1.5
